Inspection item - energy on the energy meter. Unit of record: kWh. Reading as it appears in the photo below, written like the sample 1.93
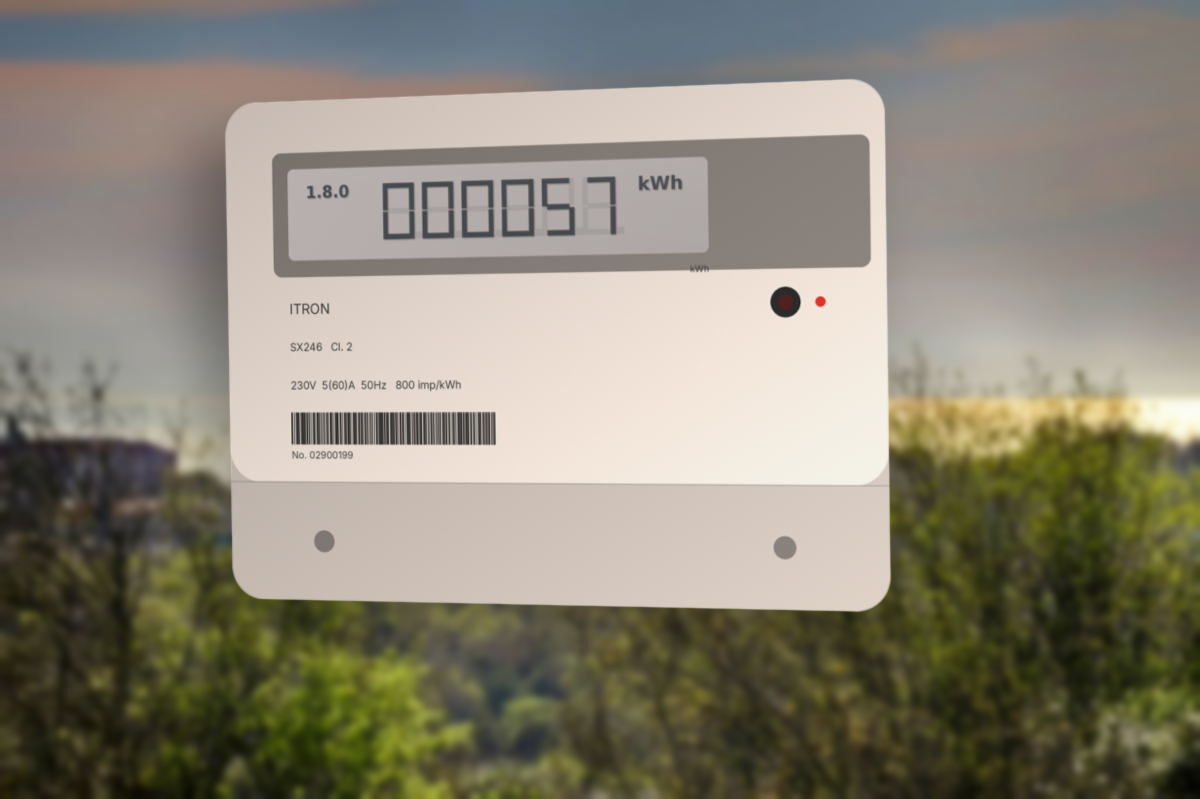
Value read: 57
